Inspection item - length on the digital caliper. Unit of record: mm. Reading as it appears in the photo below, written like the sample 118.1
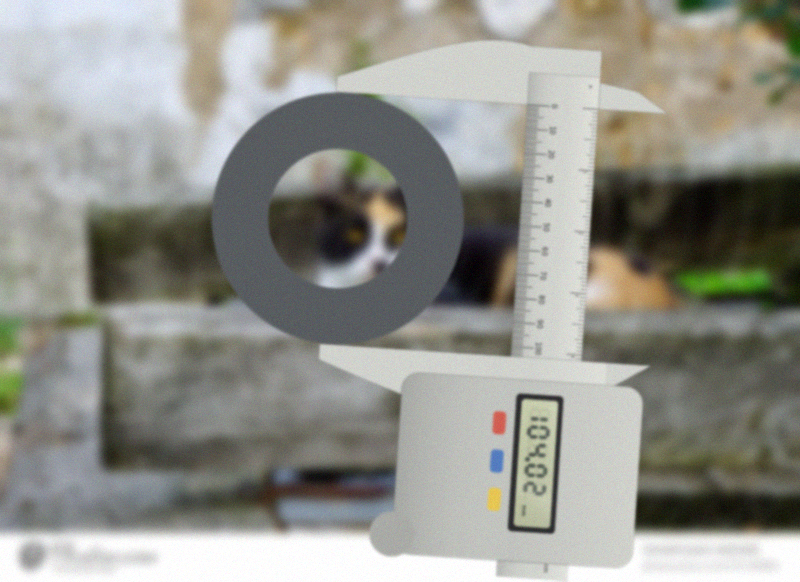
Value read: 104.02
